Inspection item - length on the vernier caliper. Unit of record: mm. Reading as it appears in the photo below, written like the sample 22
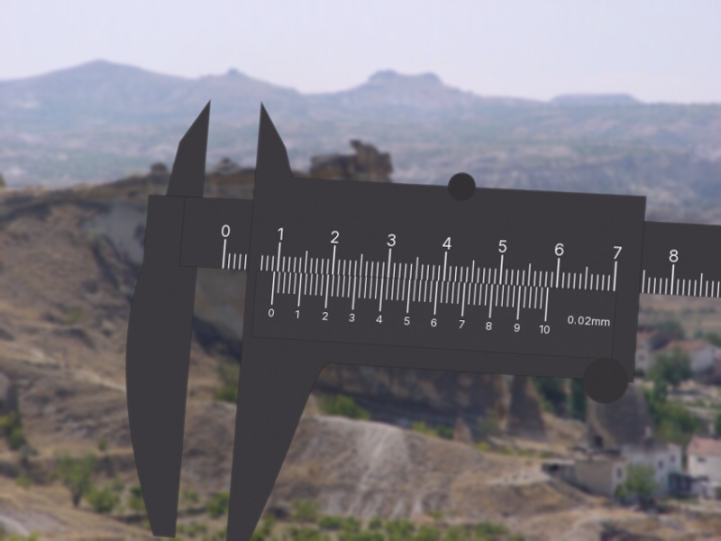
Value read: 9.4
